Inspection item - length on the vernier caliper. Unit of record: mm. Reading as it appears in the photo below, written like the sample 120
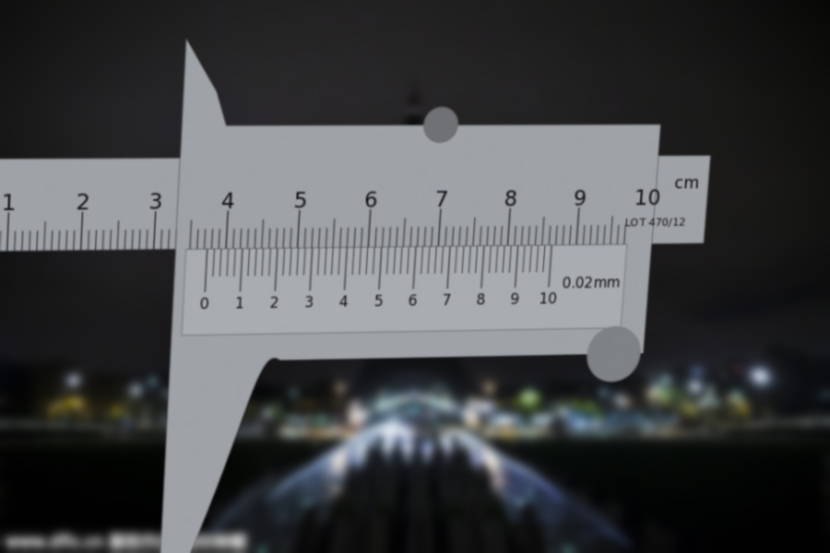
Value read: 37.4
